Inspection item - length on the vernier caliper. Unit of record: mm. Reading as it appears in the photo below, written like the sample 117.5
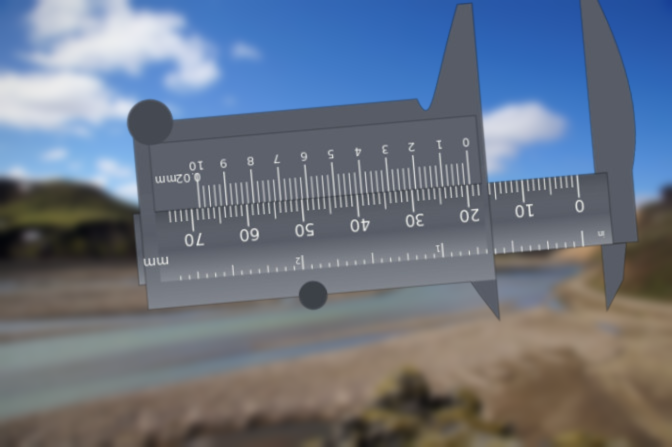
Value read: 19.5
